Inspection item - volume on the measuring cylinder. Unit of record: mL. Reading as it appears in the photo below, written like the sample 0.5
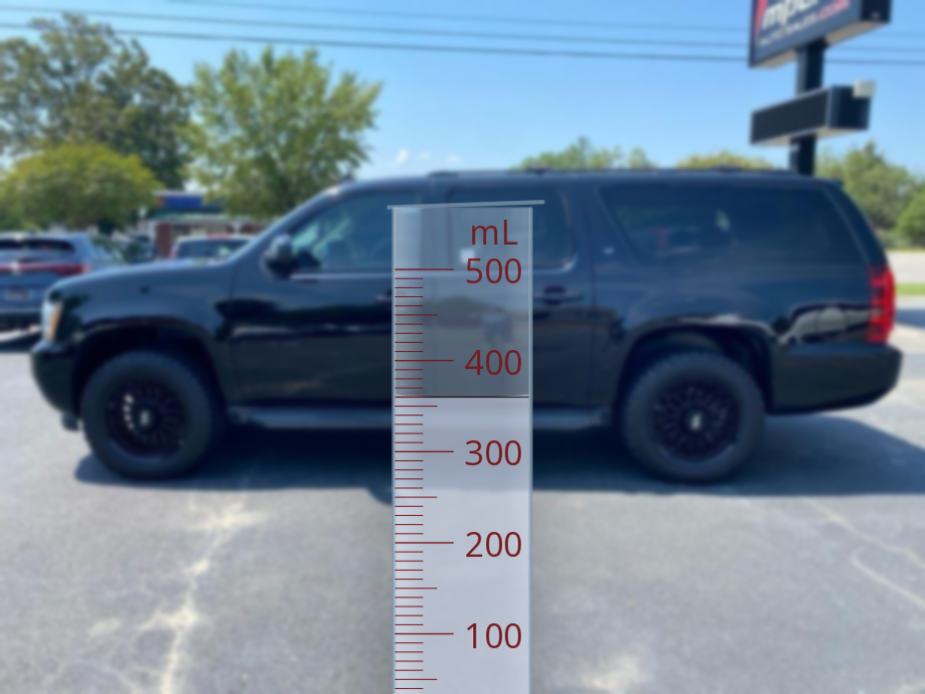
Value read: 360
